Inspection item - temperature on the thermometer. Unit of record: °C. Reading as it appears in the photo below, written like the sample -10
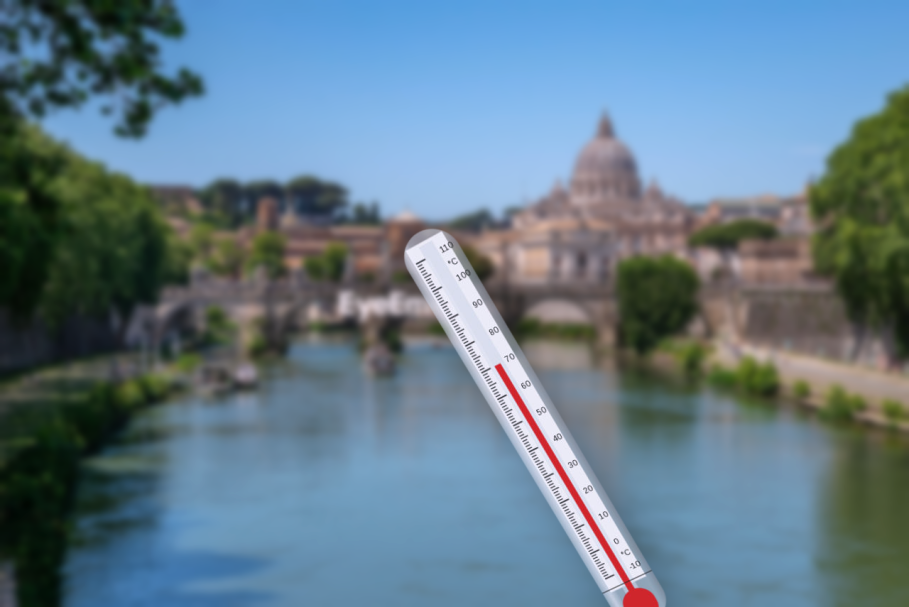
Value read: 70
